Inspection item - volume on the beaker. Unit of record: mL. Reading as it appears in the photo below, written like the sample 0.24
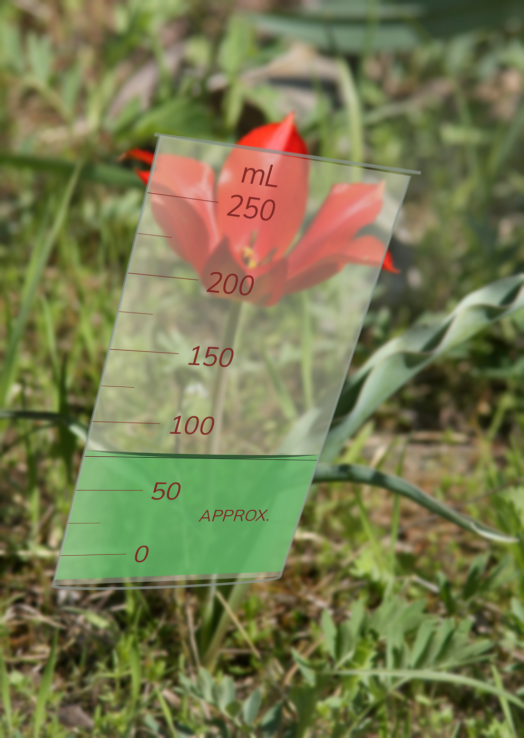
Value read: 75
